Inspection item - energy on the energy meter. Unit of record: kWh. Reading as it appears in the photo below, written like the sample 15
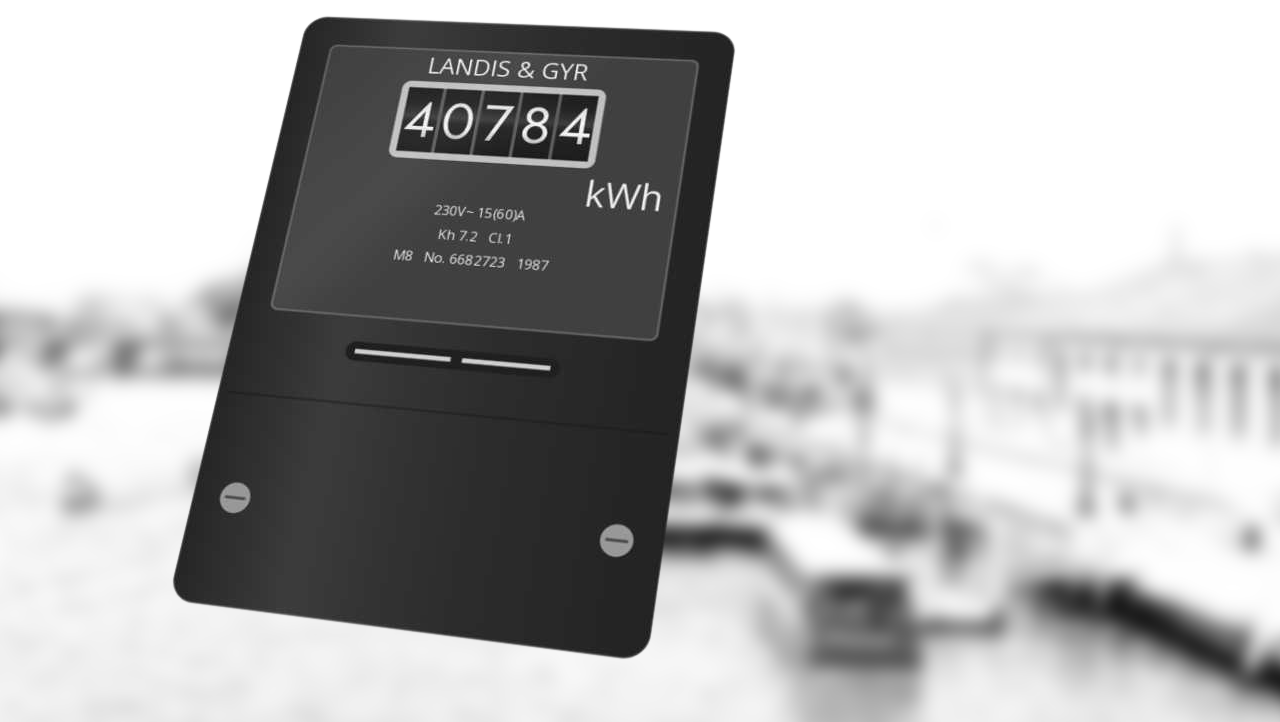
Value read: 40784
